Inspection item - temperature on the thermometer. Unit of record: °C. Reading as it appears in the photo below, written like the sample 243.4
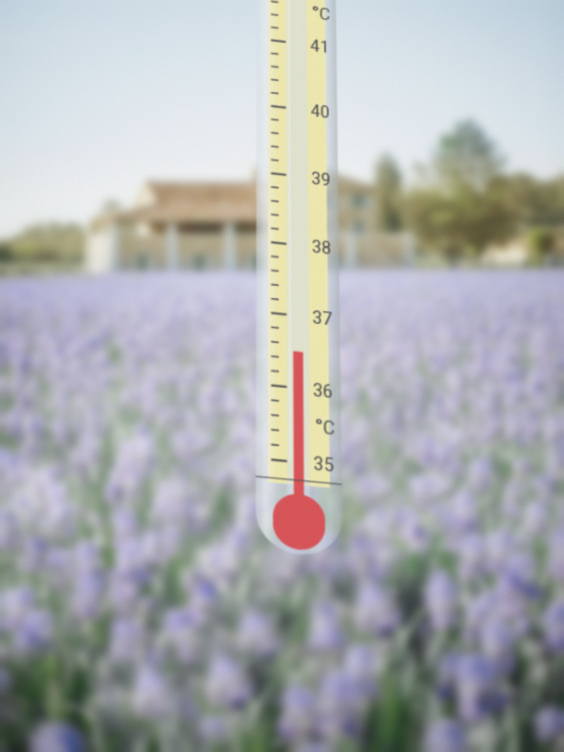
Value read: 36.5
